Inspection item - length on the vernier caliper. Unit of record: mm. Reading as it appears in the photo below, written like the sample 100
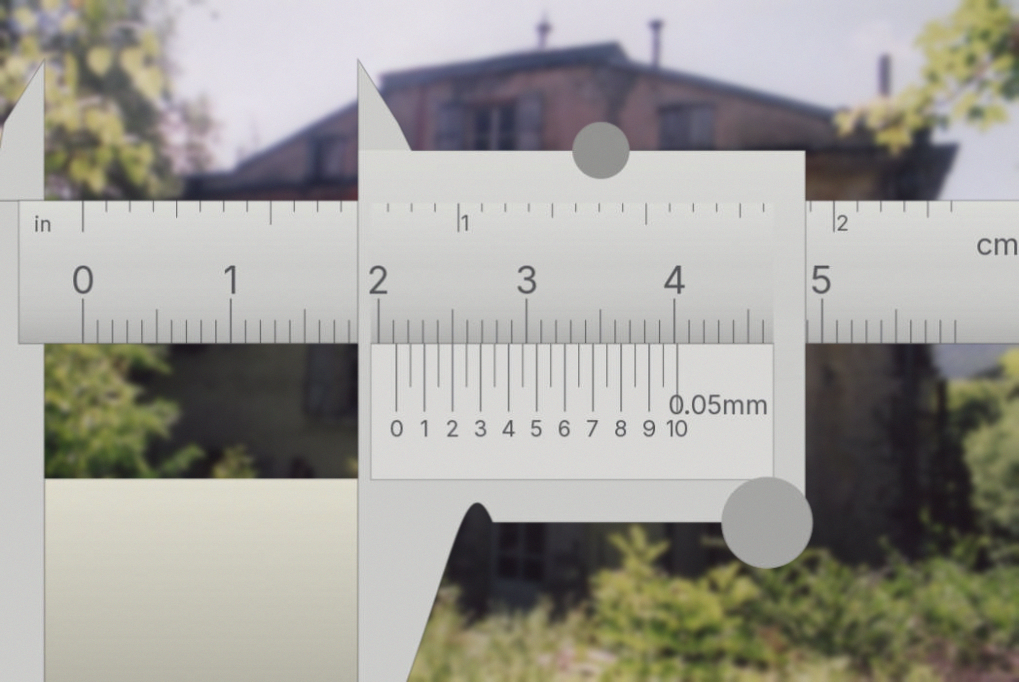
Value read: 21.2
